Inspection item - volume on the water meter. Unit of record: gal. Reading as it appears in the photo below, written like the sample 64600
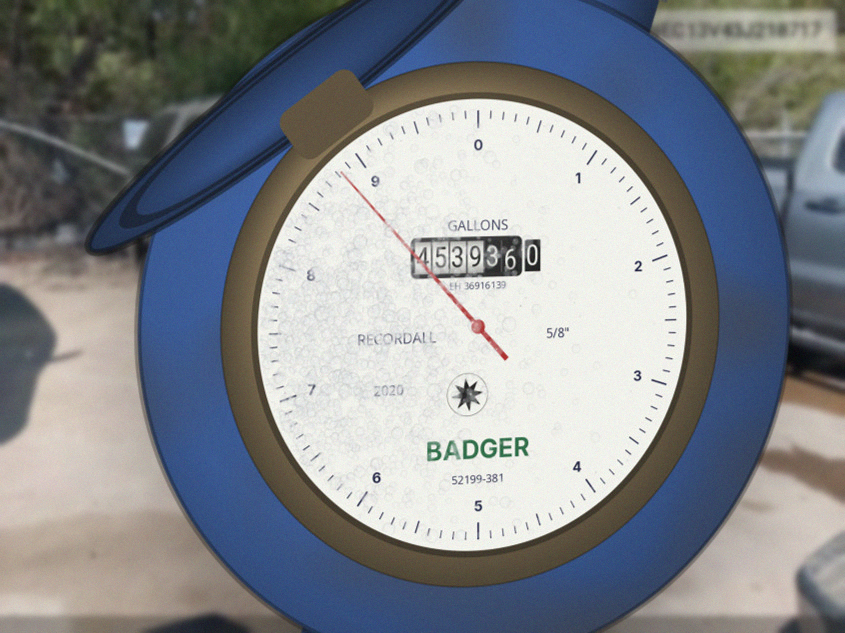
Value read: 4539358.8
